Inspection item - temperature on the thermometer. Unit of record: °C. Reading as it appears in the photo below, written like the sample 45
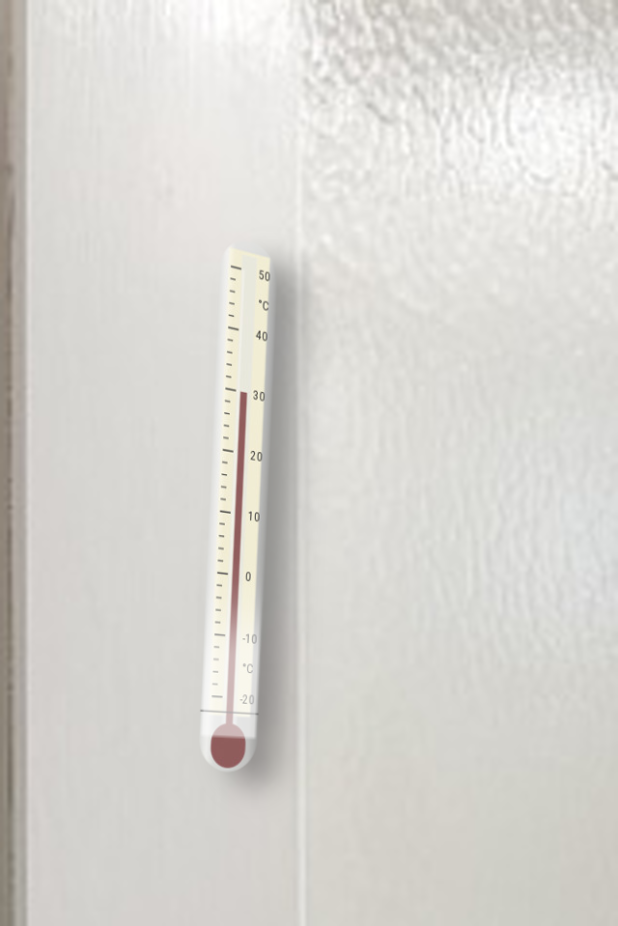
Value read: 30
